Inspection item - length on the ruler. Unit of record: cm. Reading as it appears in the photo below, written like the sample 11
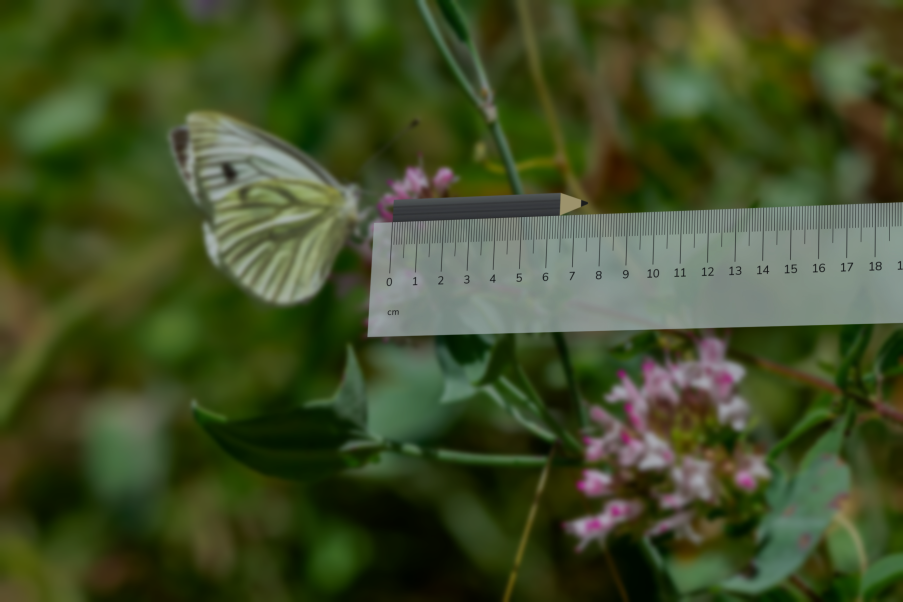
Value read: 7.5
